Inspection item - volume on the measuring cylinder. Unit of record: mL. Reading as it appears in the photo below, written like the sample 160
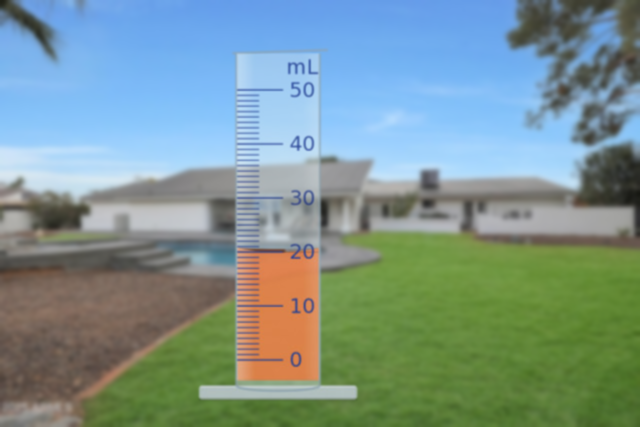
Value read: 20
